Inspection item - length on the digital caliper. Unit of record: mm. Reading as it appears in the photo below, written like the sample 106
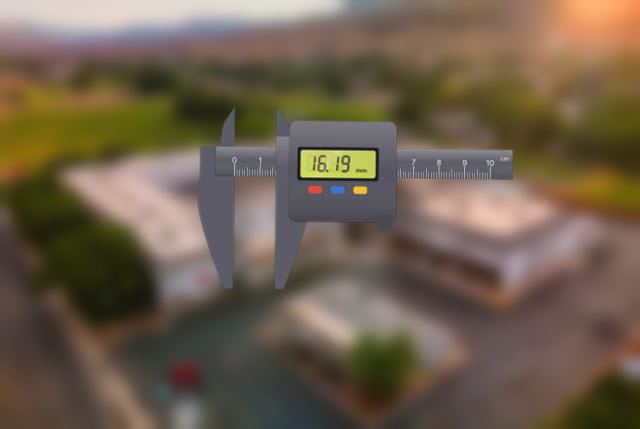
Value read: 16.19
